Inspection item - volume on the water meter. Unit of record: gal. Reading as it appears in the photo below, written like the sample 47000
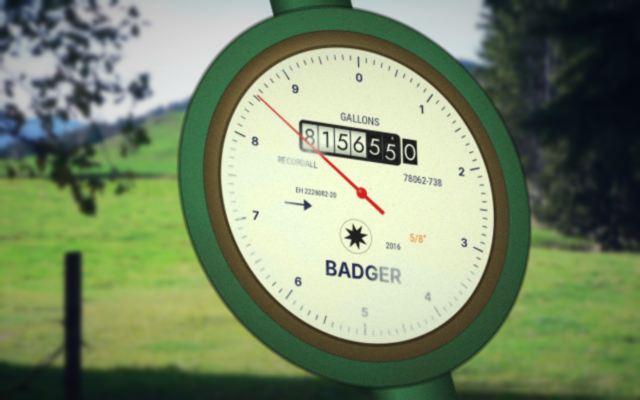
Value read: 8156548.5
